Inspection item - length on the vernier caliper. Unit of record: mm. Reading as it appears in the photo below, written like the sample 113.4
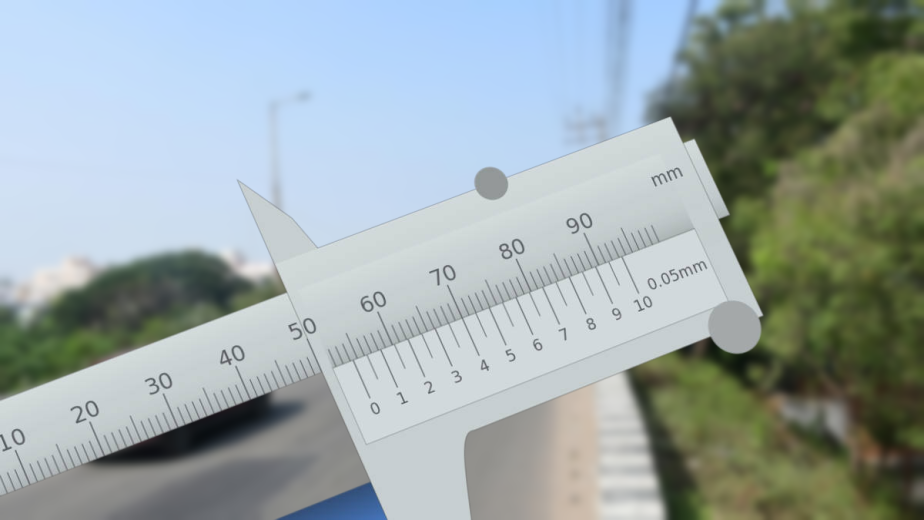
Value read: 54.4
